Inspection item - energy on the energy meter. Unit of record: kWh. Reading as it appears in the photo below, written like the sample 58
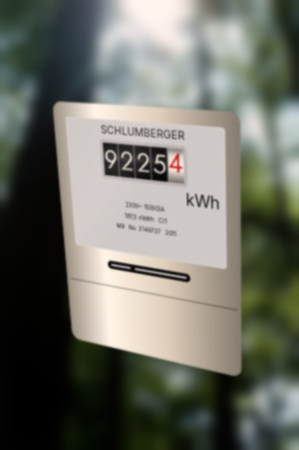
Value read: 9225.4
